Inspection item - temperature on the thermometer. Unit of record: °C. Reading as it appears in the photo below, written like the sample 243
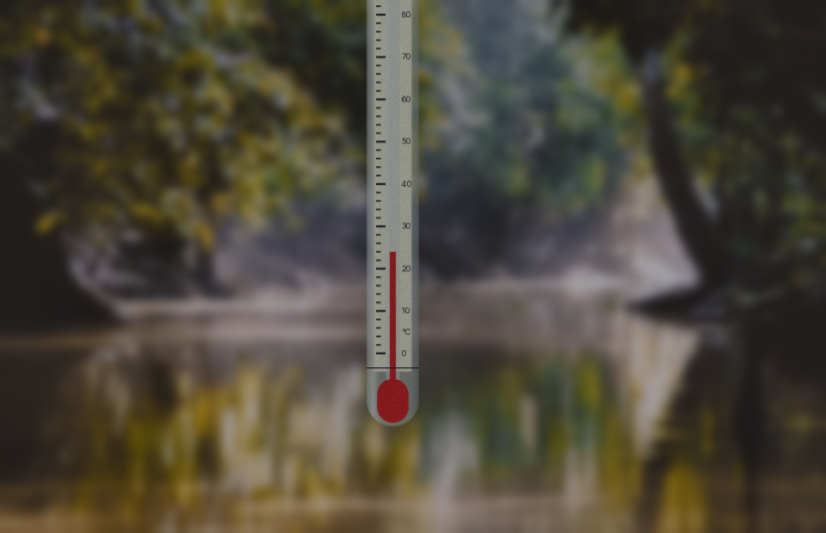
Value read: 24
